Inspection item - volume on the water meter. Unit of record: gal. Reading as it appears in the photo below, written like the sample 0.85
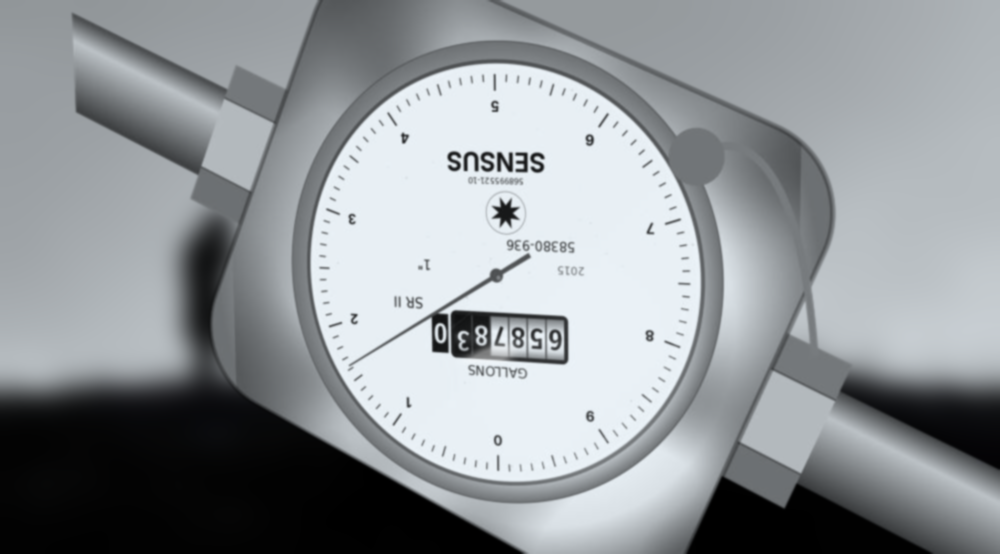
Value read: 6587831.6
